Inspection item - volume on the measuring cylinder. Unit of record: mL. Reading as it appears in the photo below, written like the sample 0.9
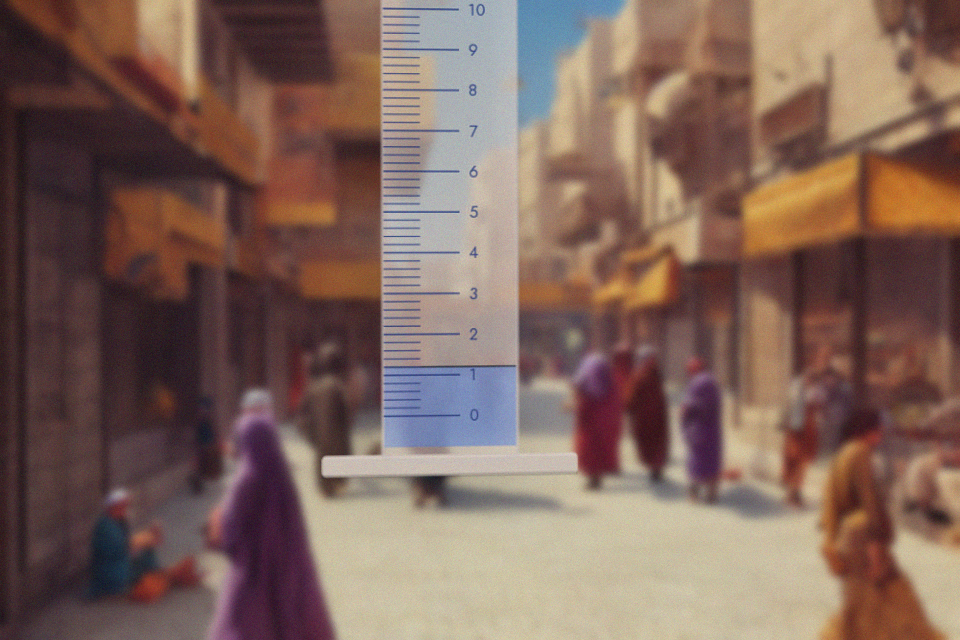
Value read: 1.2
